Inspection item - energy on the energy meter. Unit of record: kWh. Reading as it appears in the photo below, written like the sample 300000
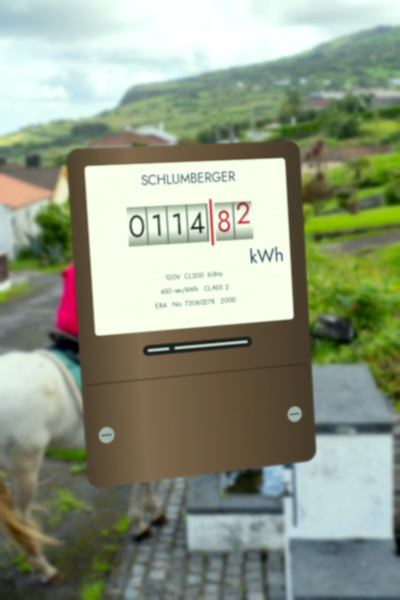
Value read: 114.82
